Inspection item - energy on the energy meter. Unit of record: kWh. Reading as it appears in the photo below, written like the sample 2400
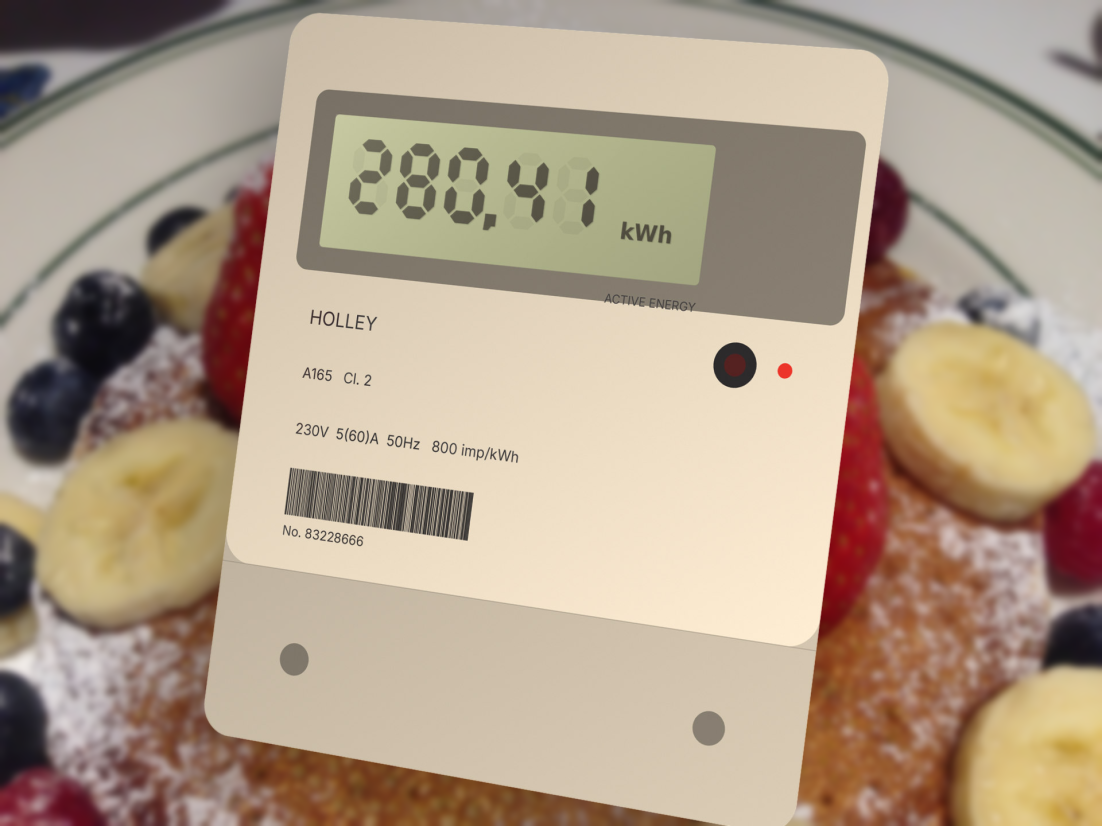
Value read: 280.41
